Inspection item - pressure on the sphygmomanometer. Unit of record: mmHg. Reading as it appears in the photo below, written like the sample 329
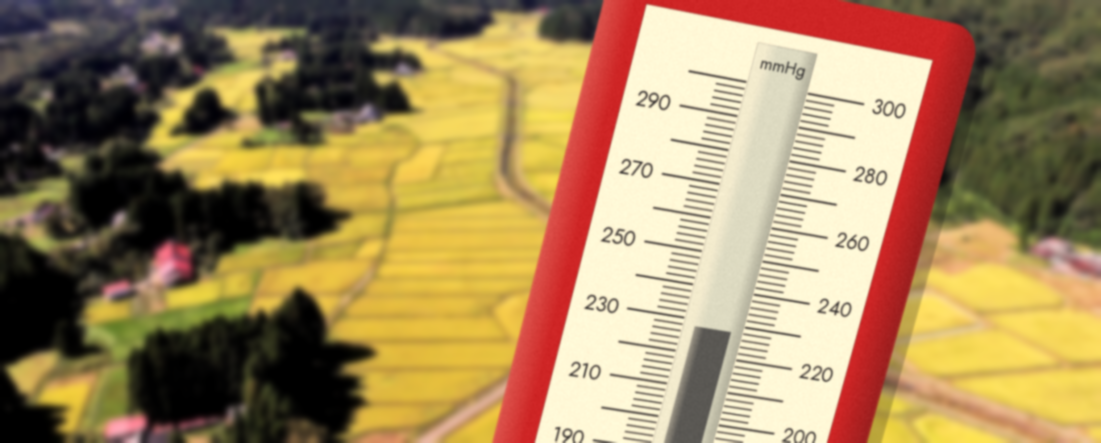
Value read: 228
